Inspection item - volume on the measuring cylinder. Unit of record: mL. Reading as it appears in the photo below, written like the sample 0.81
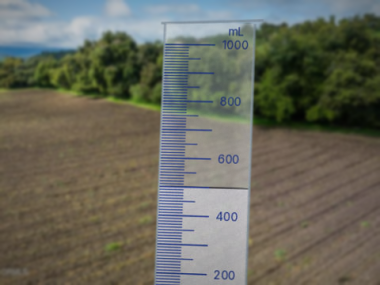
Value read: 500
